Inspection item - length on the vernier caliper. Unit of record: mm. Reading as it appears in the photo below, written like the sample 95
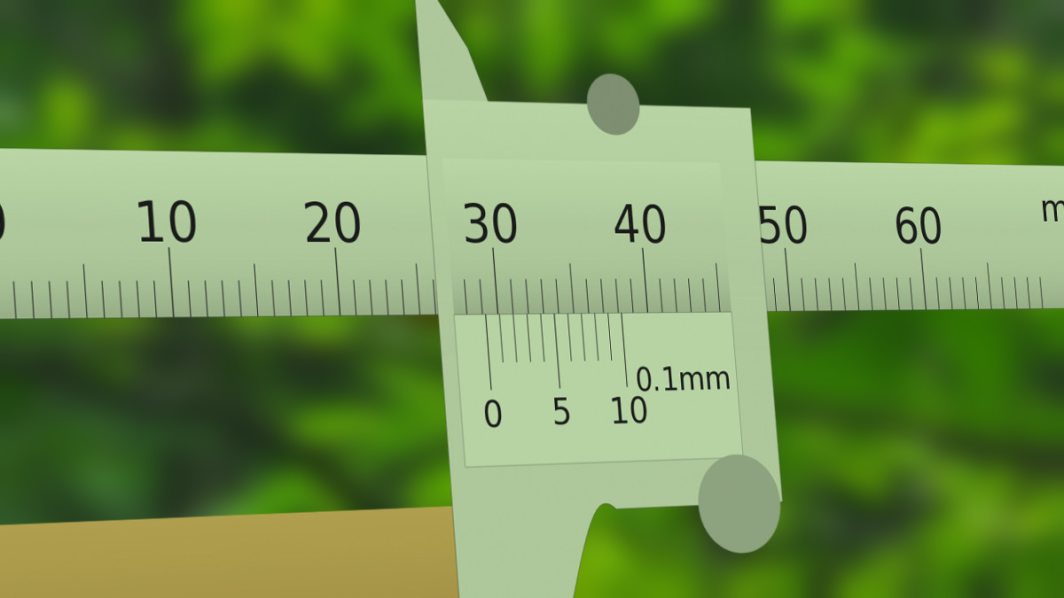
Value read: 29.2
